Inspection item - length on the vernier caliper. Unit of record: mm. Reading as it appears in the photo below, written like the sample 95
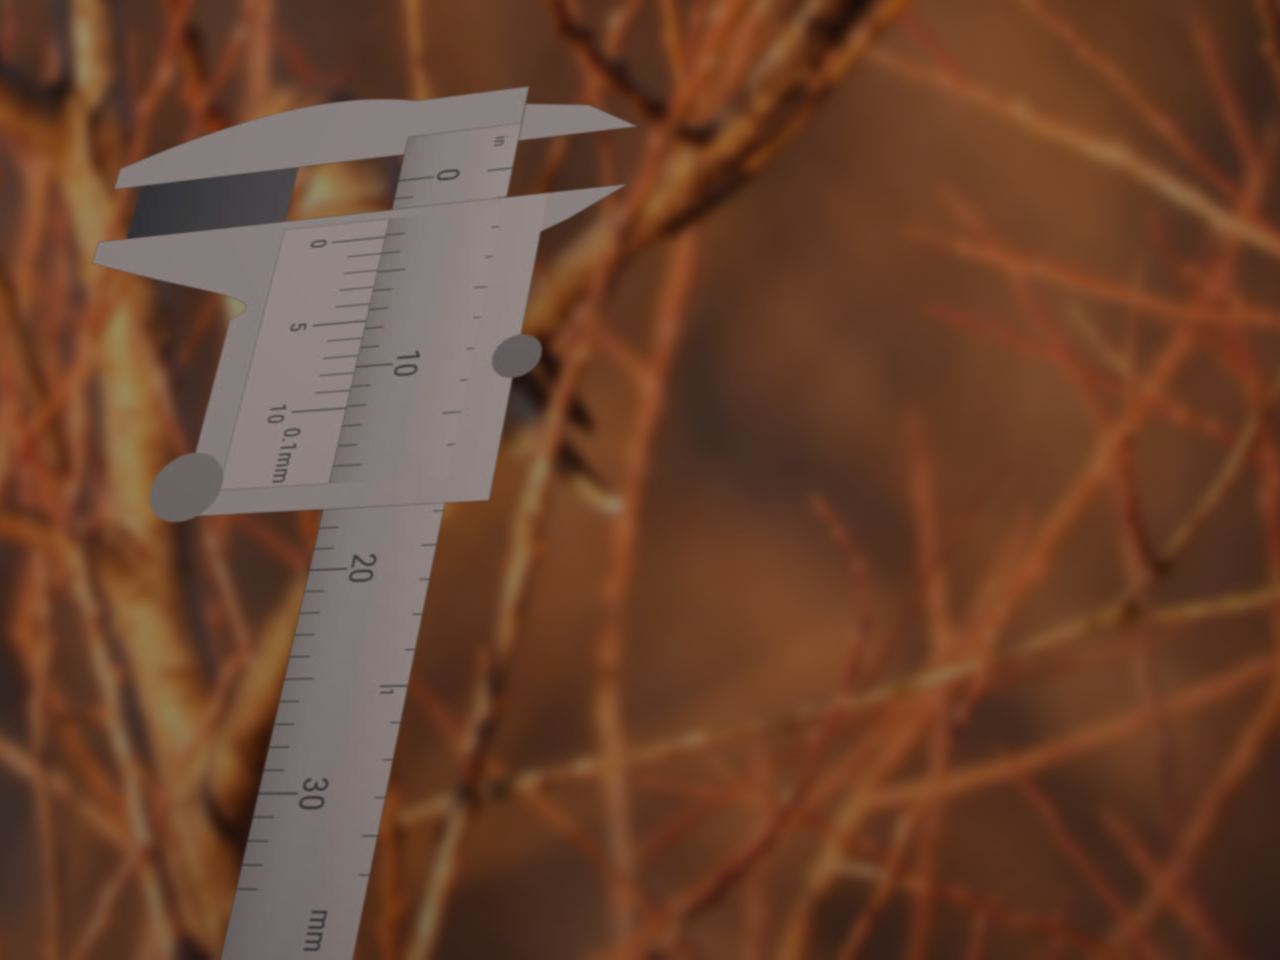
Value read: 3.1
